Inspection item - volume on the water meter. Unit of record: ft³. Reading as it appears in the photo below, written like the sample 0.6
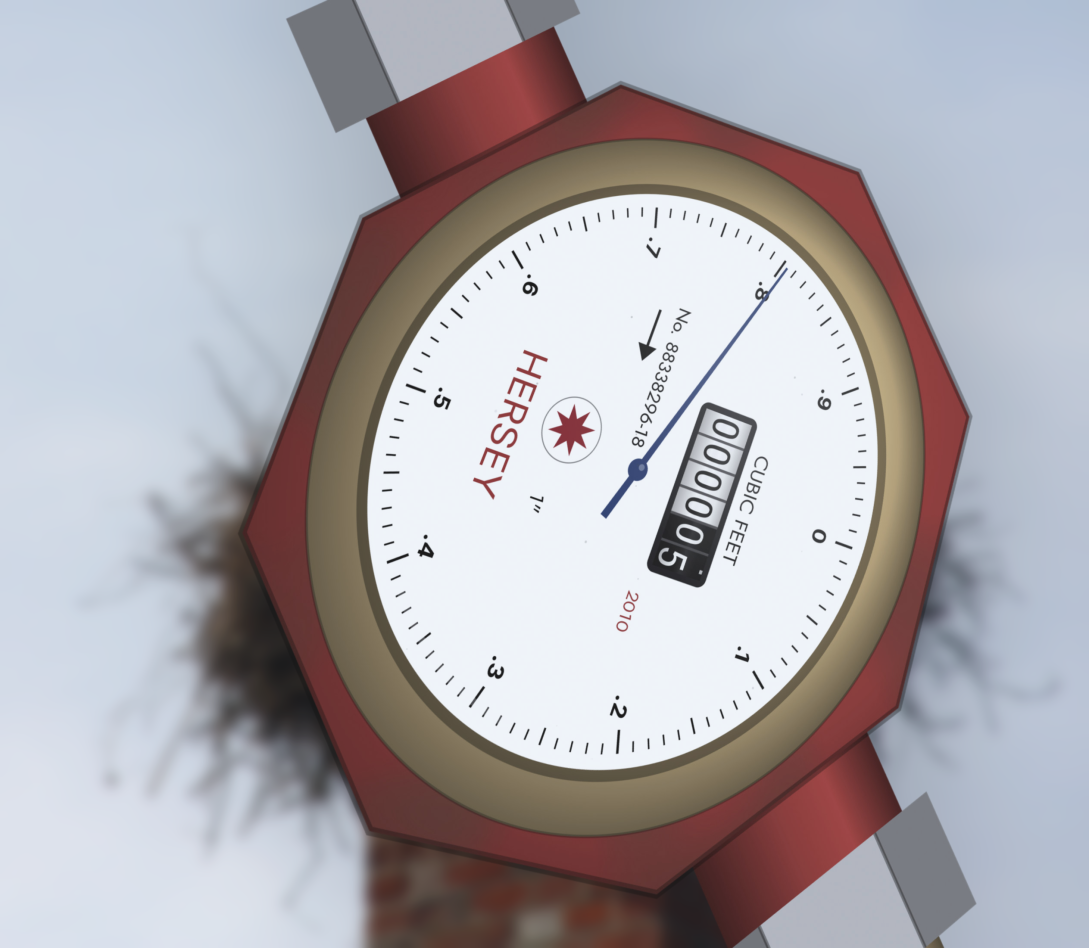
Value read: 4.80
